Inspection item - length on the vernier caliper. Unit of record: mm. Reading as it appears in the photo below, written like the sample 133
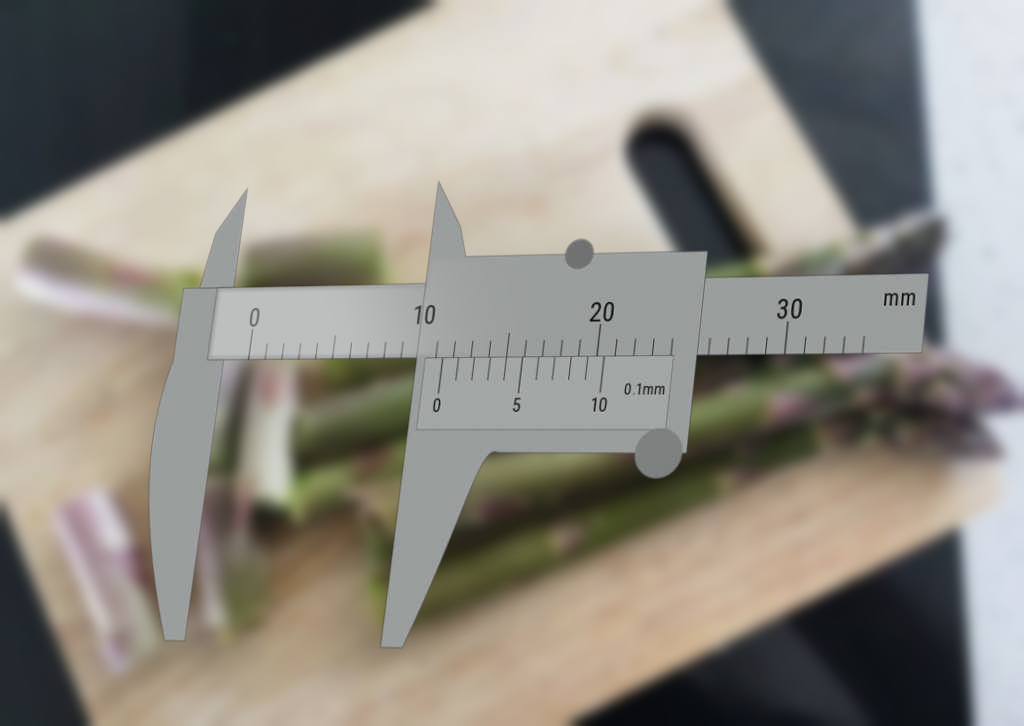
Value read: 11.4
